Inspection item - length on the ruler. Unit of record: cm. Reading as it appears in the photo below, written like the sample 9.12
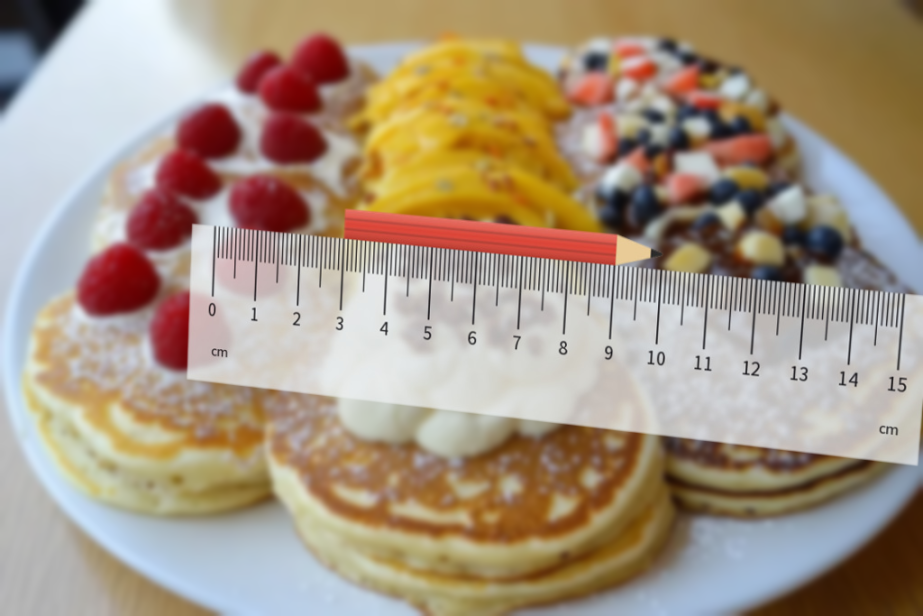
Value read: 7
